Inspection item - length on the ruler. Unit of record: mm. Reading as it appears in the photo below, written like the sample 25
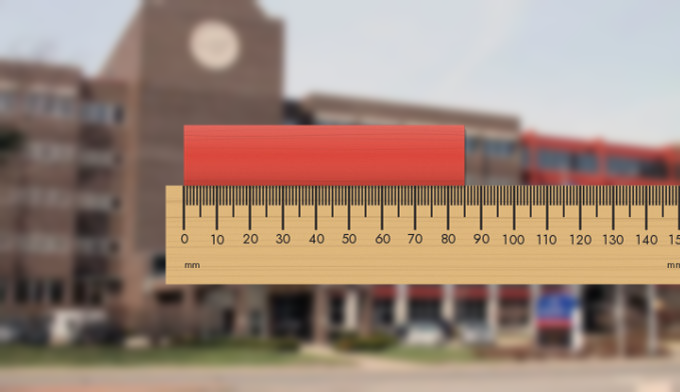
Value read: 85
